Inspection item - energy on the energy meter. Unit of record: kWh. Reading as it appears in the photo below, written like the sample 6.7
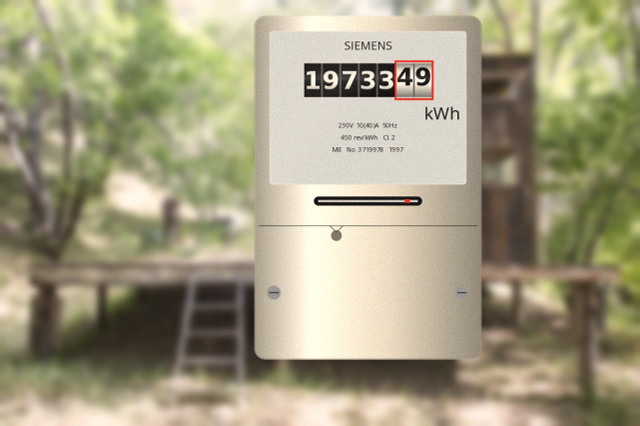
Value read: 19733.49
